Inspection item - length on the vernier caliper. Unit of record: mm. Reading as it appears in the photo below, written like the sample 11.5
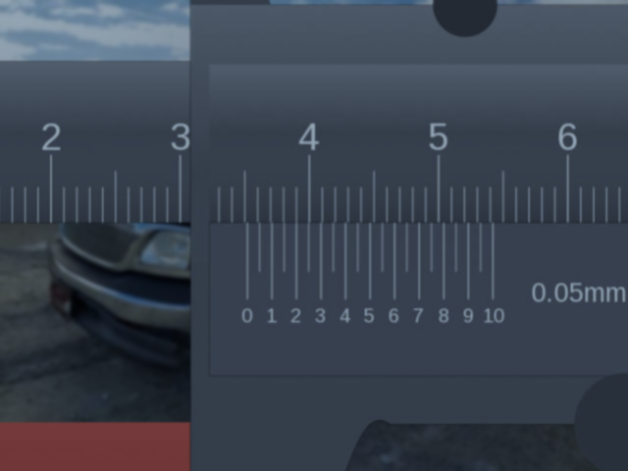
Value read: 35.2
